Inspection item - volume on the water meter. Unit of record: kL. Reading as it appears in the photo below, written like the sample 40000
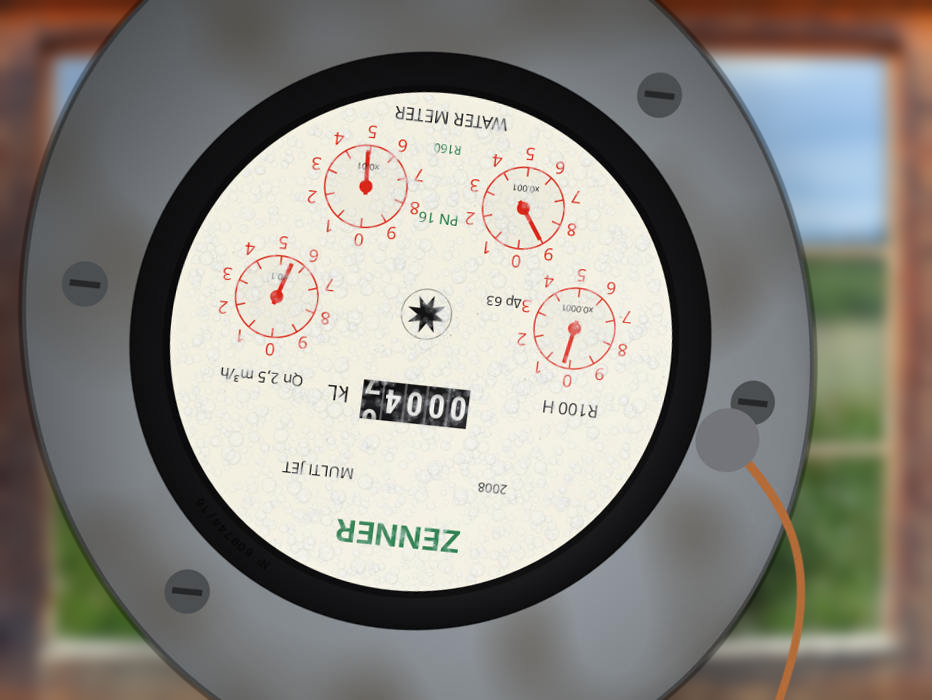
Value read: 46.5490
